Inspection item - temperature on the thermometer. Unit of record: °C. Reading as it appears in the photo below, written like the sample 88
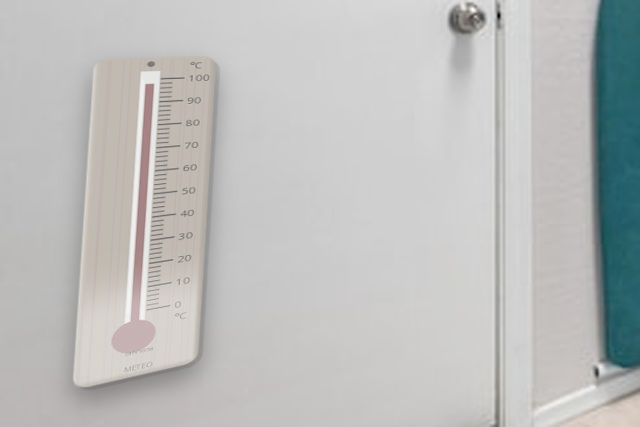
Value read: 98
